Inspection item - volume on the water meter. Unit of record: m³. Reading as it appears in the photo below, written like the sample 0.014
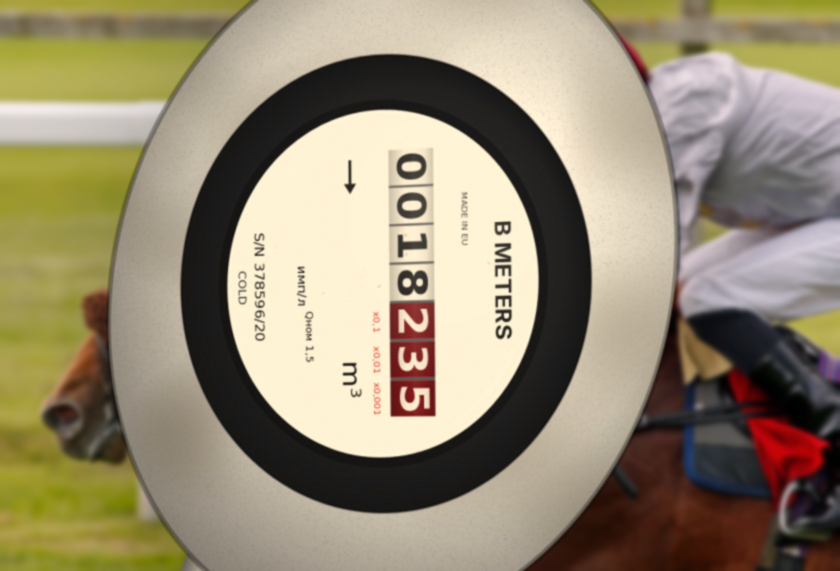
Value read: 18.235
